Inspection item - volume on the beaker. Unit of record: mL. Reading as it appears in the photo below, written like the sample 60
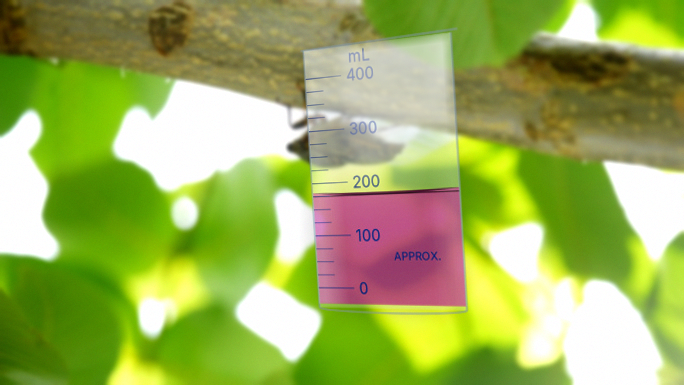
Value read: 175
